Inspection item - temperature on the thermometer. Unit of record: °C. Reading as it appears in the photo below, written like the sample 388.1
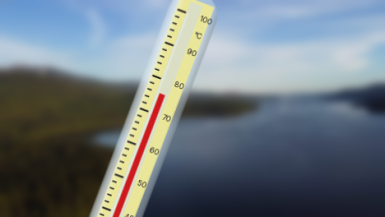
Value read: 76
